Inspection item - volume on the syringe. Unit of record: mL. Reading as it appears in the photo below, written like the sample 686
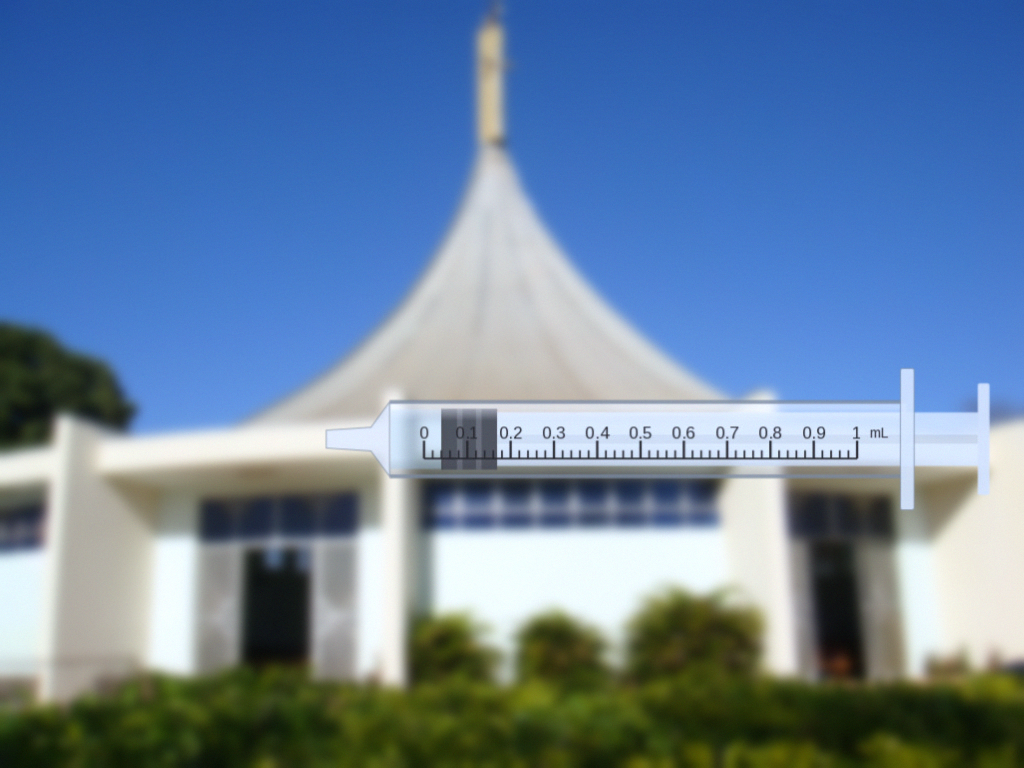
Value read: 0.04
